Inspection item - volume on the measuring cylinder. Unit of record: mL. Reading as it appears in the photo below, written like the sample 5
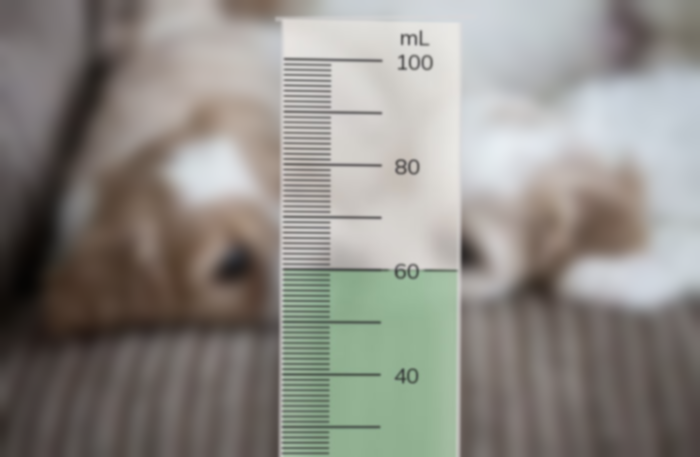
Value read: 60
